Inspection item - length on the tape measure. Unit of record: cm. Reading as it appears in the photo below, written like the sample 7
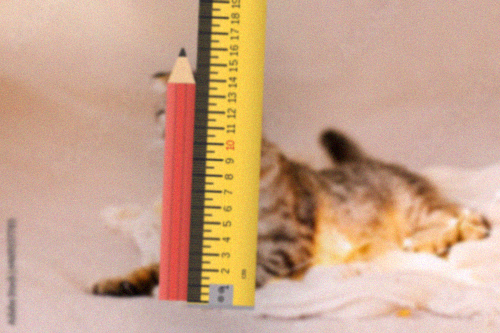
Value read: 16
